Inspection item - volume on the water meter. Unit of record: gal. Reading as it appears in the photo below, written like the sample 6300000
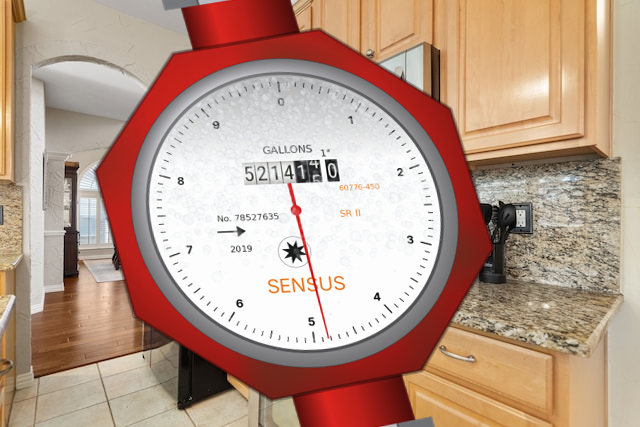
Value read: 5214144.8
